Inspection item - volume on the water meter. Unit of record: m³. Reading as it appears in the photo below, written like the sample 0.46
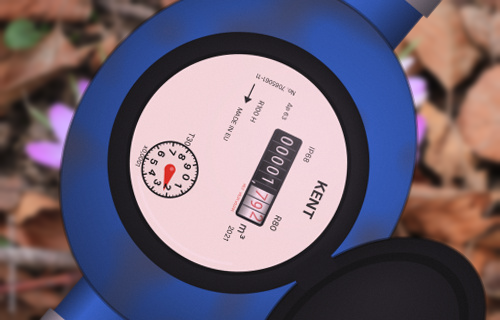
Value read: 1.7922
